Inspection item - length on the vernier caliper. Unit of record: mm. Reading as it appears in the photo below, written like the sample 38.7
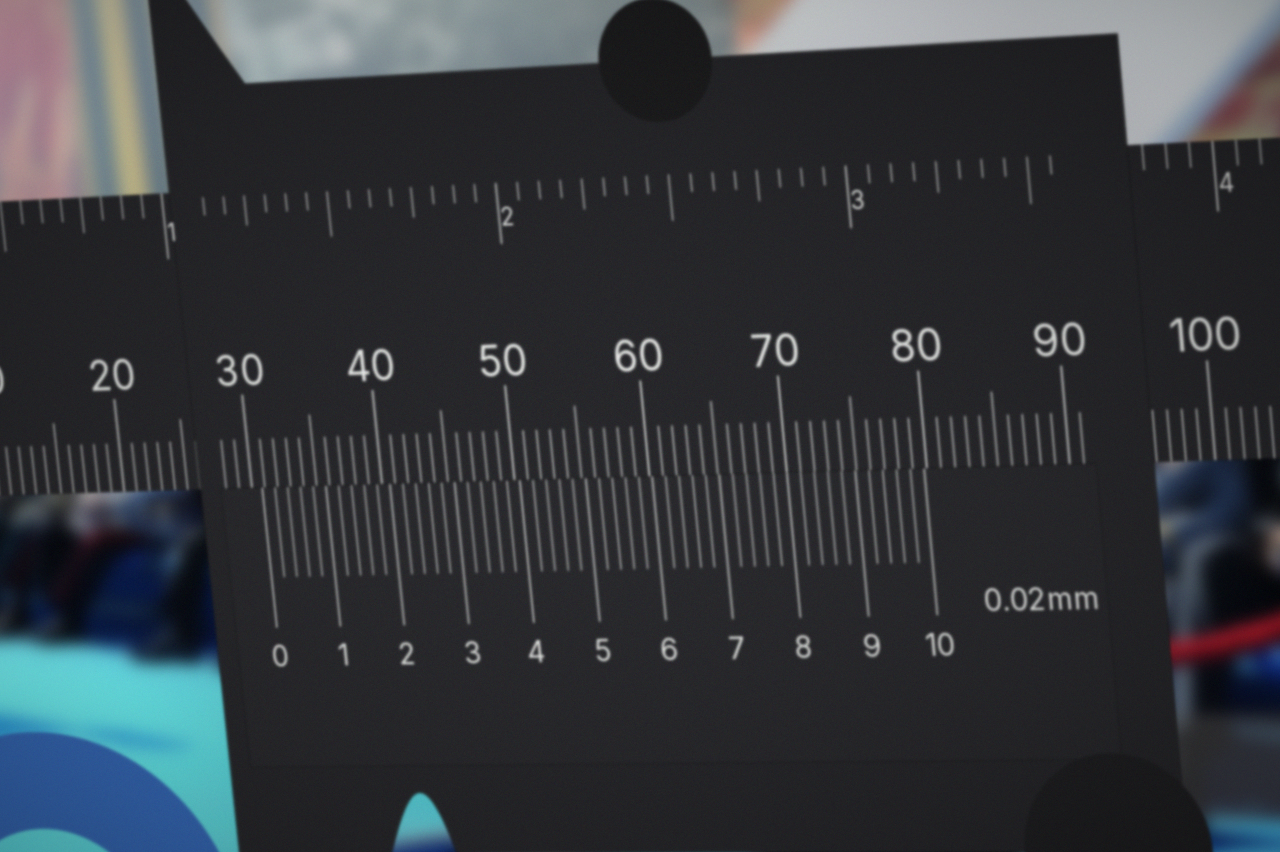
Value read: 30.8
